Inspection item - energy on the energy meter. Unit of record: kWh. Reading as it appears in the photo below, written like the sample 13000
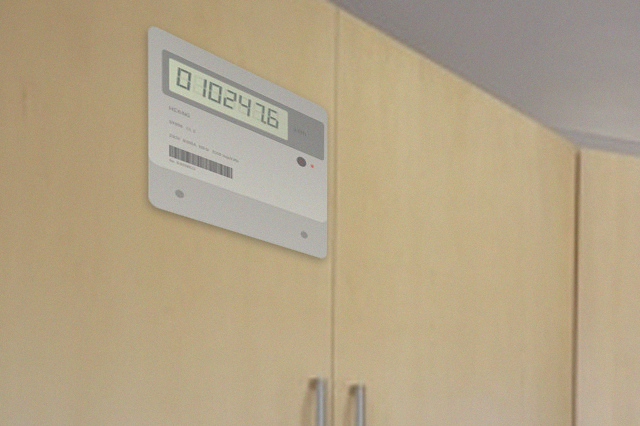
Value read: 10247.6
